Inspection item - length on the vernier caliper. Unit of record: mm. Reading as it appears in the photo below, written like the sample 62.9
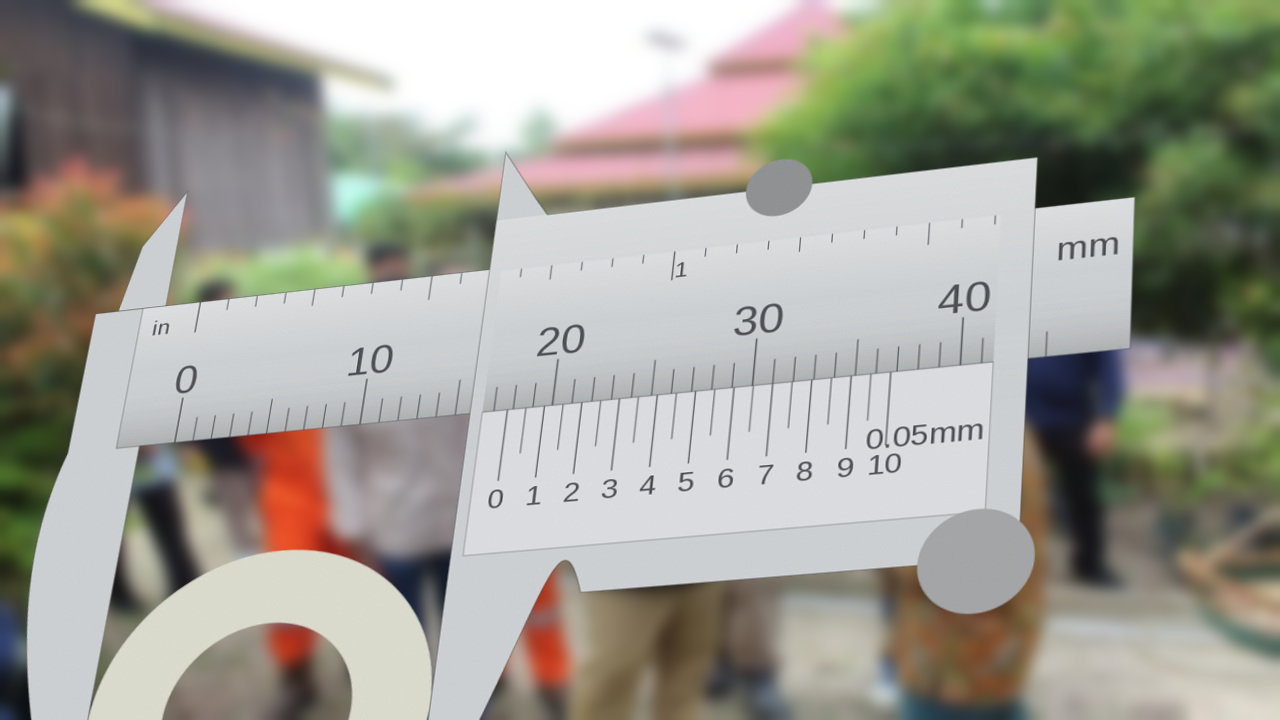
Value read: 17.7
